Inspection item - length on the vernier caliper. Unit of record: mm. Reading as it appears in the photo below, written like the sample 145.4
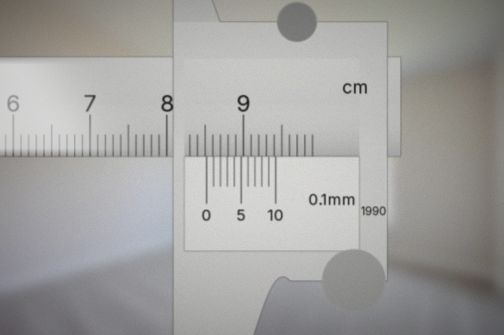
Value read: 85.2
